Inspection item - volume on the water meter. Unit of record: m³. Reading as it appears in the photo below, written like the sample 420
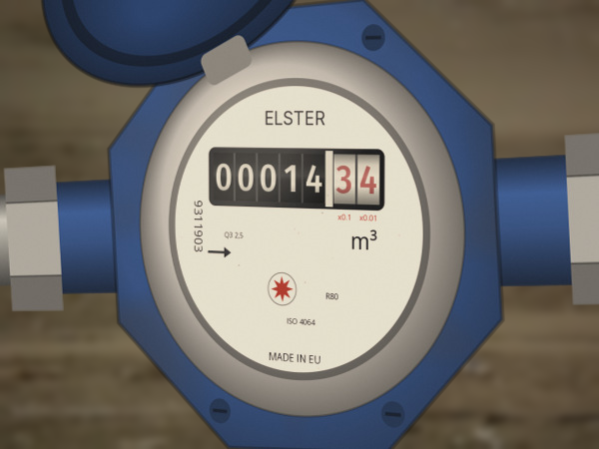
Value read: 14.34
